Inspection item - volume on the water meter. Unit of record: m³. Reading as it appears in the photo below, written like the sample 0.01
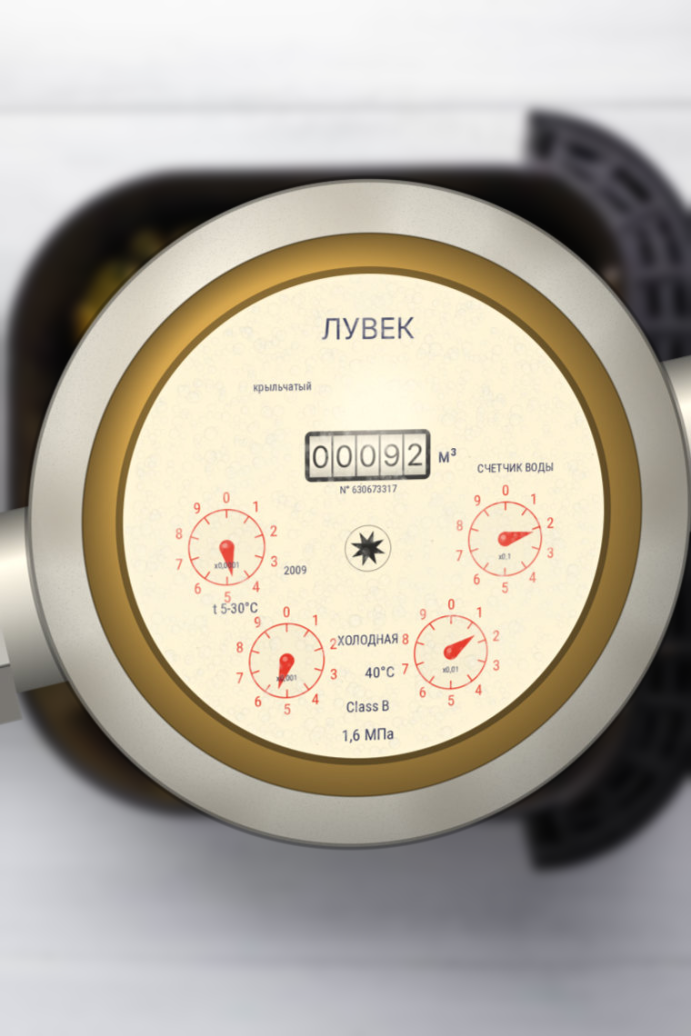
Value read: 92.2154
